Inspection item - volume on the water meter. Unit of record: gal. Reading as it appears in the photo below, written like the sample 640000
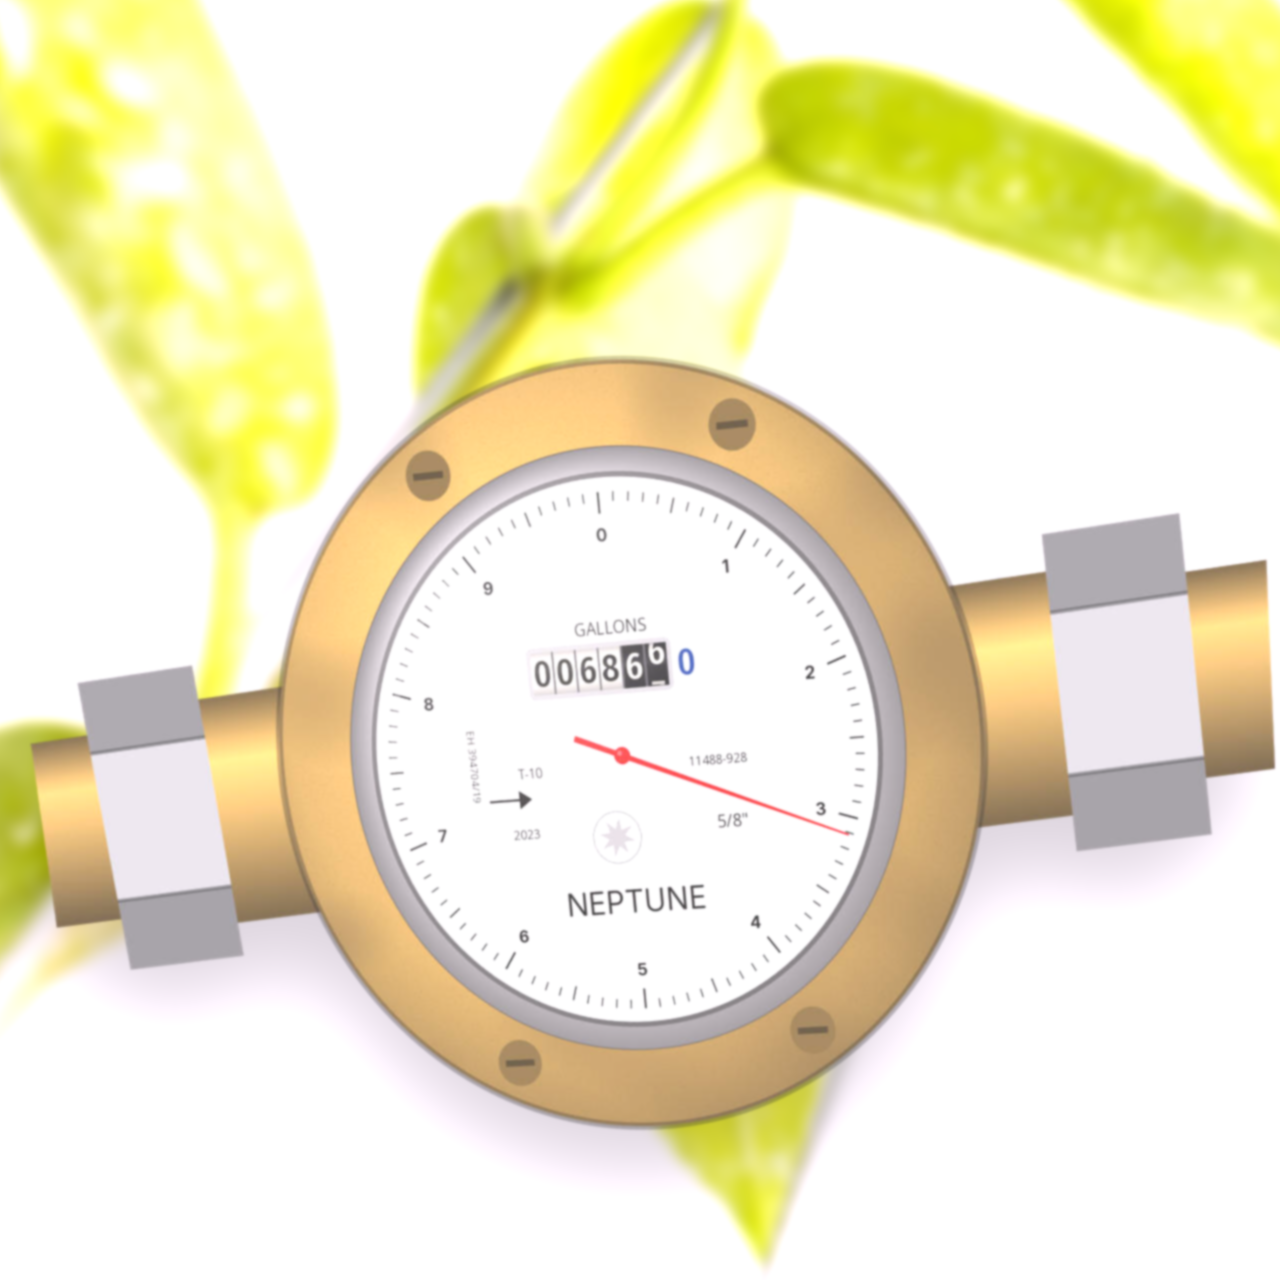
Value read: 68663.1
